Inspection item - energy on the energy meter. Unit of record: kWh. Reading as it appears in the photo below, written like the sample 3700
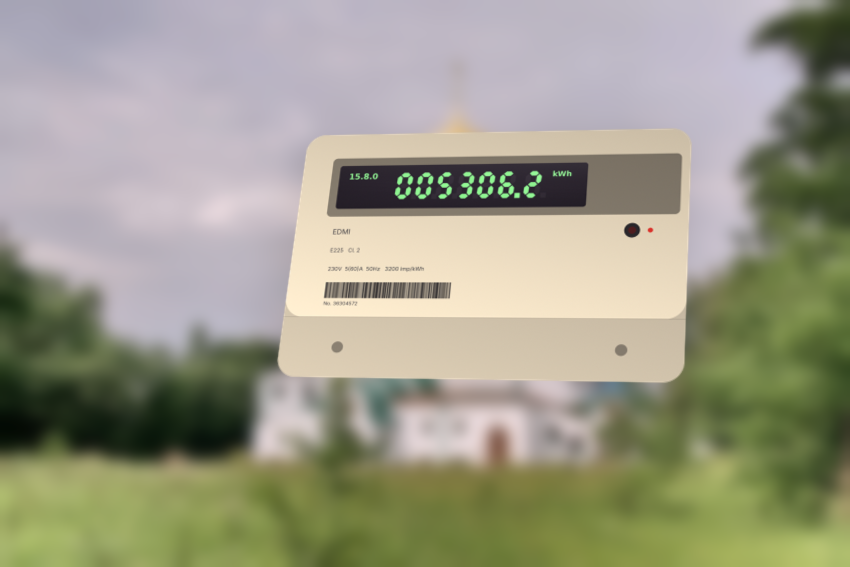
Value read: 5306.2
